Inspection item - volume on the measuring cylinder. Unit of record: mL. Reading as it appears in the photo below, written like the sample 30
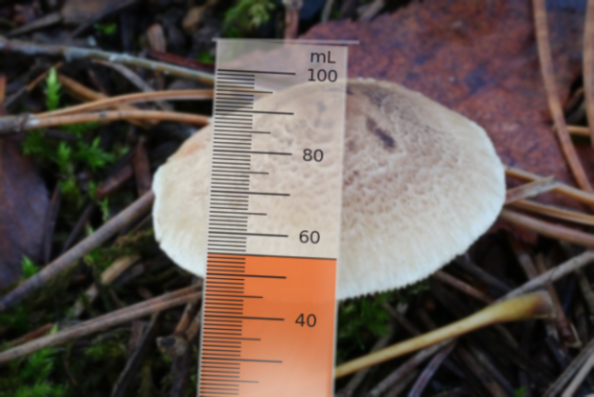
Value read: 55
